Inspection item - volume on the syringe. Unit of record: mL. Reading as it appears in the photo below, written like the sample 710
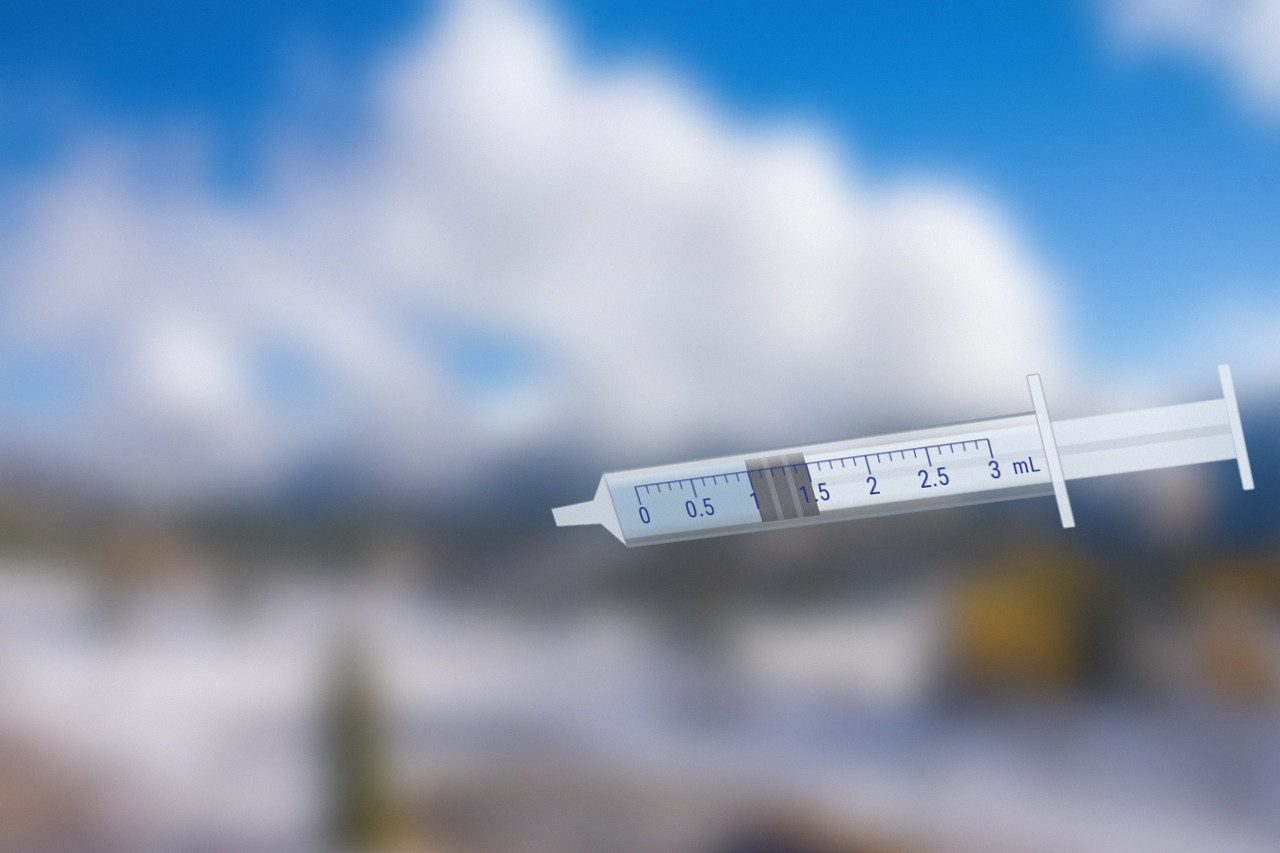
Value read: 1
